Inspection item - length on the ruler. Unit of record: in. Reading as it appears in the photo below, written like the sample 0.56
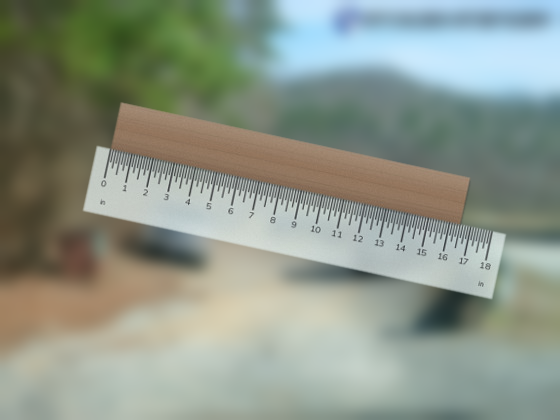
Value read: 16.5
